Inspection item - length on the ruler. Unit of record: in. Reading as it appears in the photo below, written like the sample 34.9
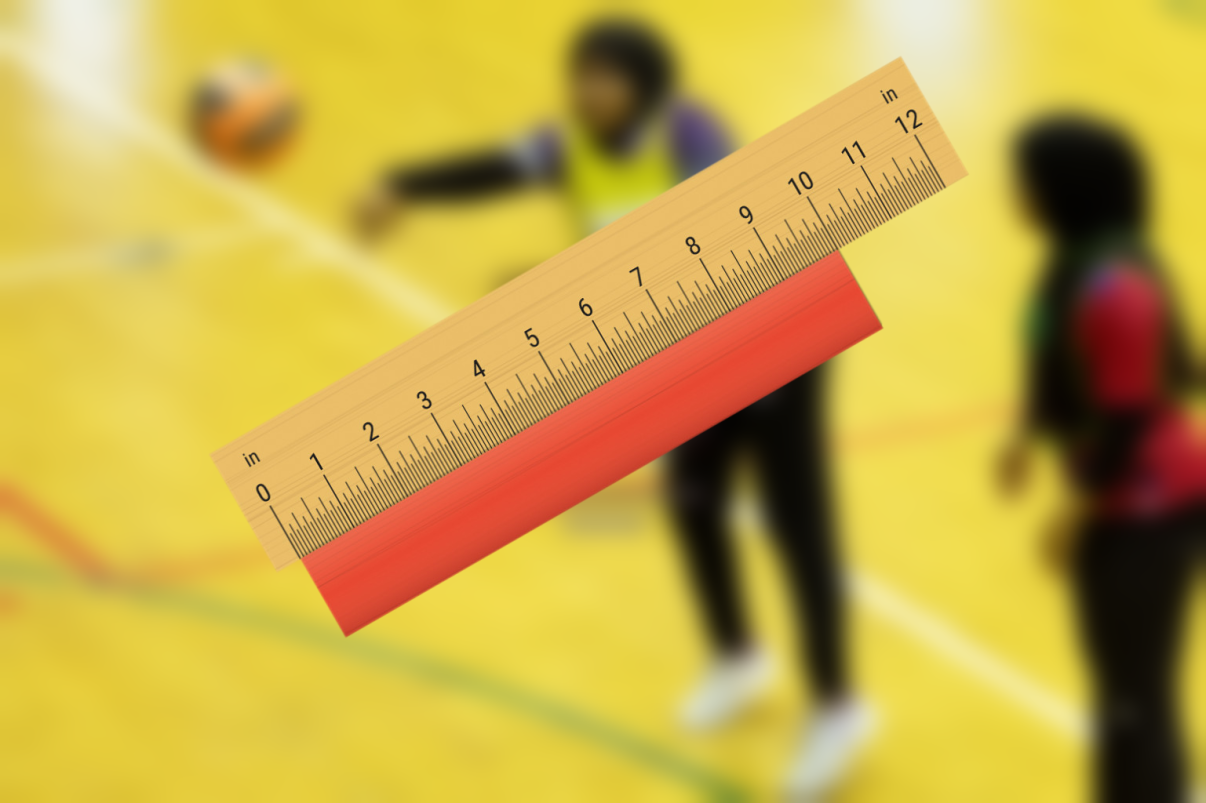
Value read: 10
